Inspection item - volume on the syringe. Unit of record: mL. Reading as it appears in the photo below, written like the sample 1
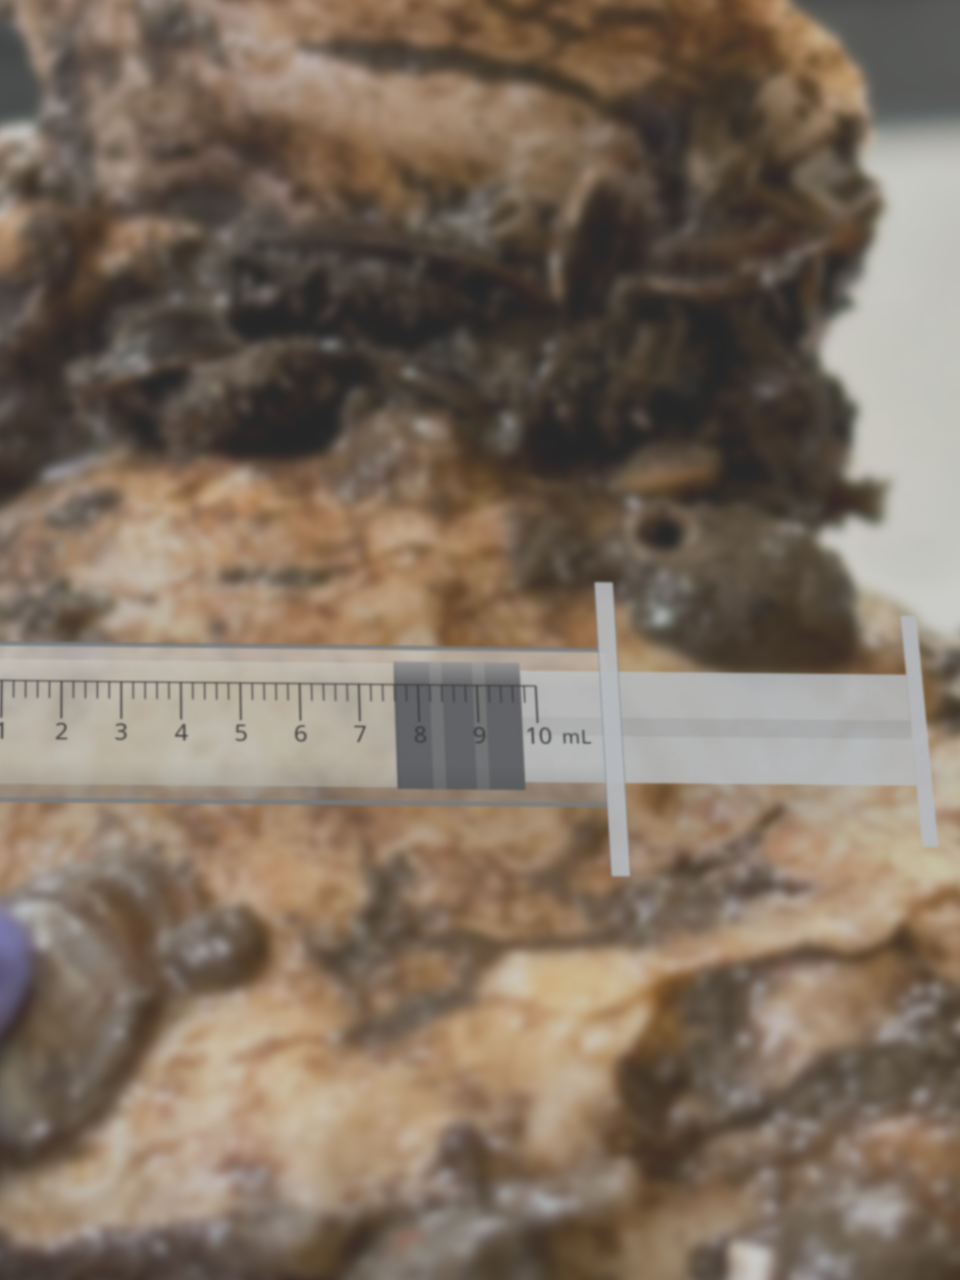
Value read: 7.6
